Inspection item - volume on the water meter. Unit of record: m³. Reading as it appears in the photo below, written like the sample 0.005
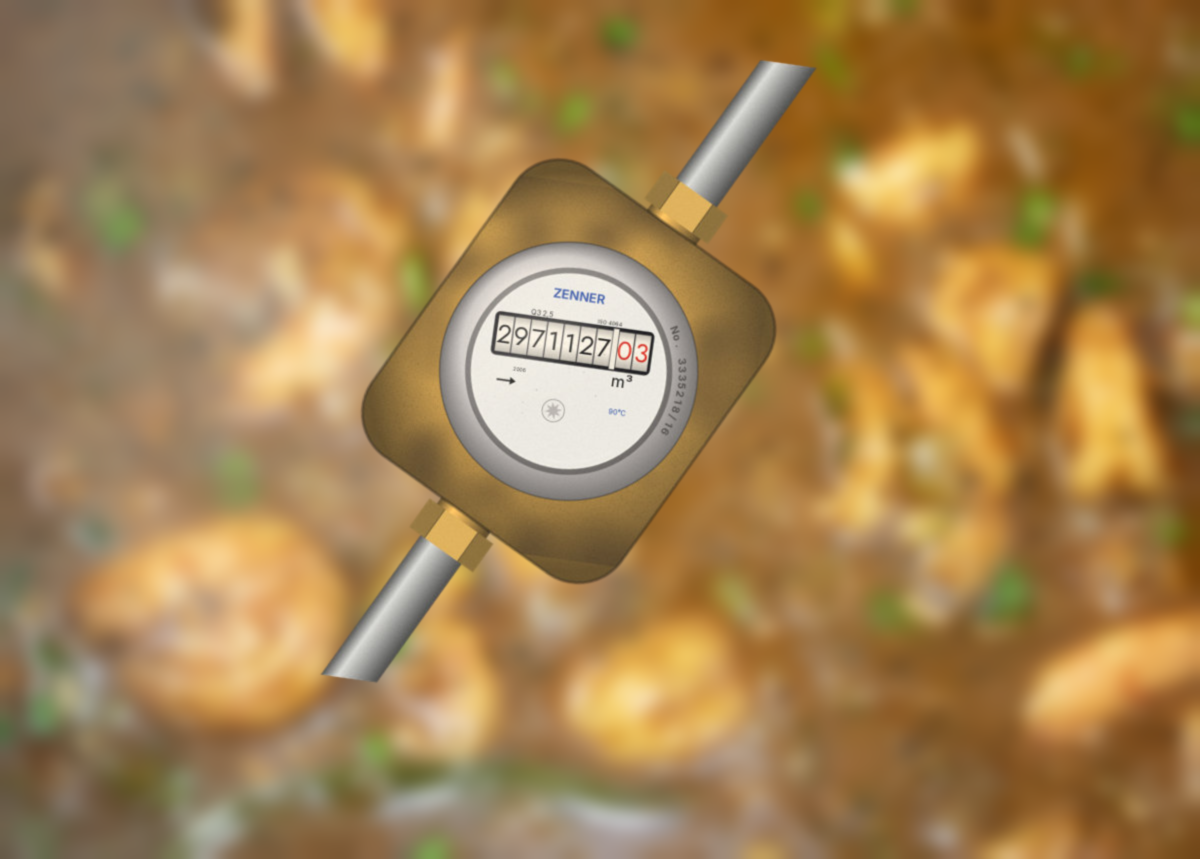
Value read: 2971127.03
